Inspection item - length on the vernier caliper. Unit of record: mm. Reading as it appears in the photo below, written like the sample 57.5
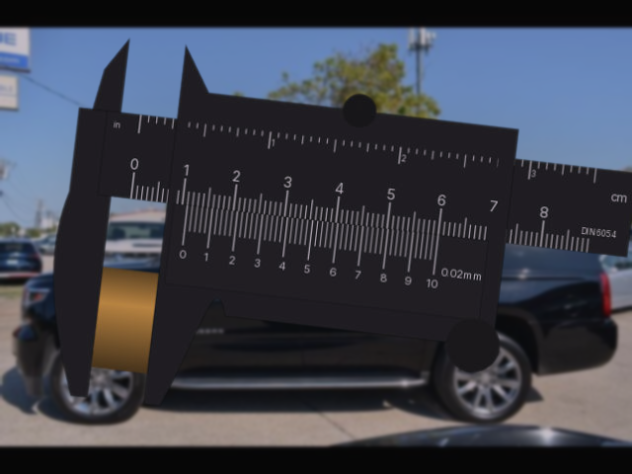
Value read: 11.0
